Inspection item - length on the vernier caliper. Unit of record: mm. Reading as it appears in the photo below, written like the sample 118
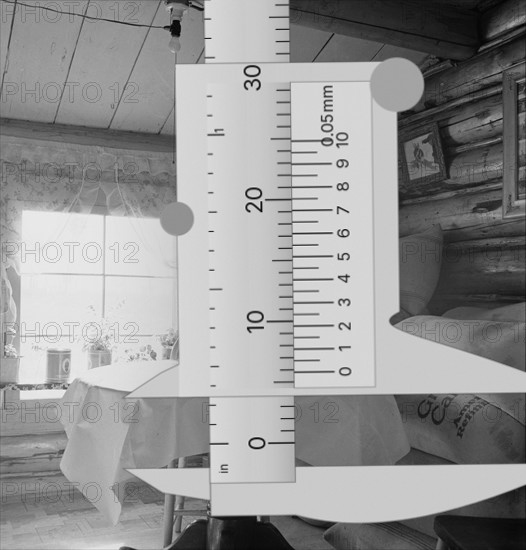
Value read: 5.8
